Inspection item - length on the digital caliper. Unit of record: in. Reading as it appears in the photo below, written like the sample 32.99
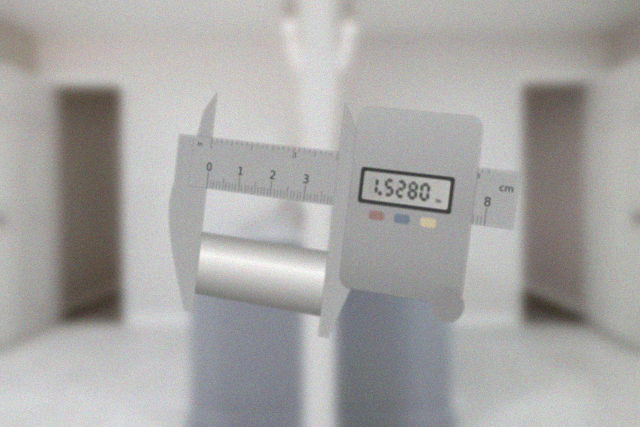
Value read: 1.5280
